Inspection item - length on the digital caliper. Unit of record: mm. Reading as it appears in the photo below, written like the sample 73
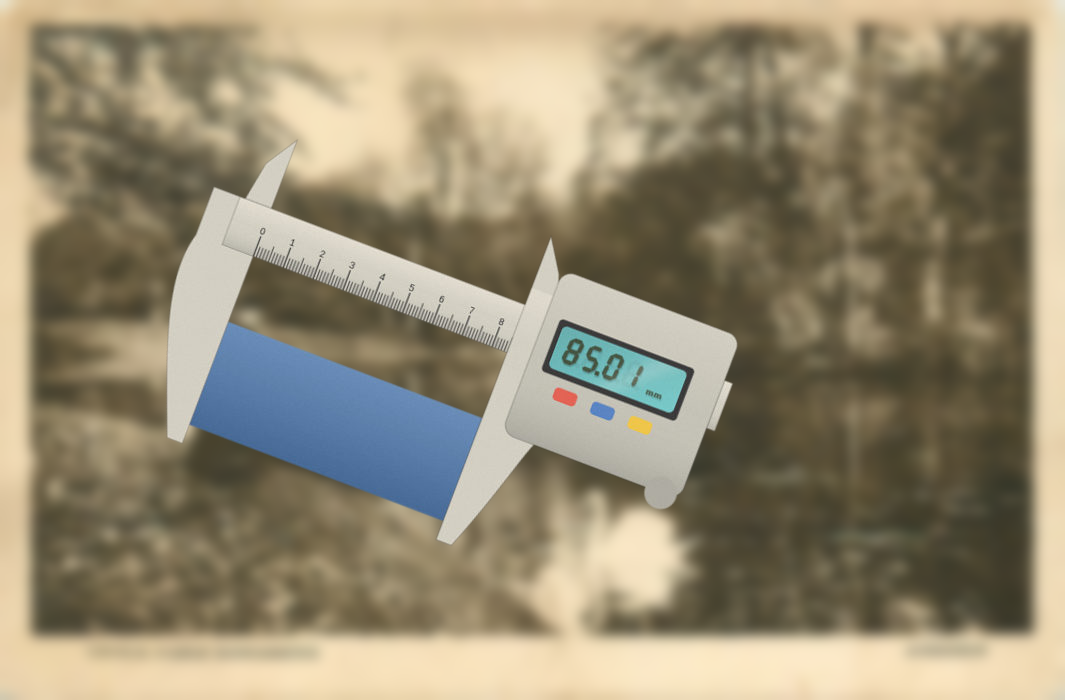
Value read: 85.01
